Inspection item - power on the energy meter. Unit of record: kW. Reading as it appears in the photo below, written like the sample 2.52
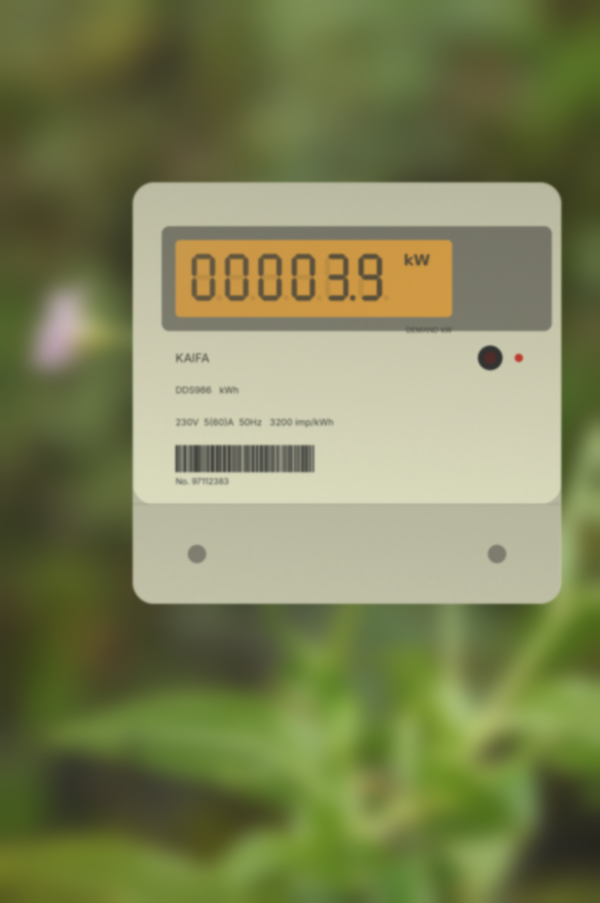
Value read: 3.9
